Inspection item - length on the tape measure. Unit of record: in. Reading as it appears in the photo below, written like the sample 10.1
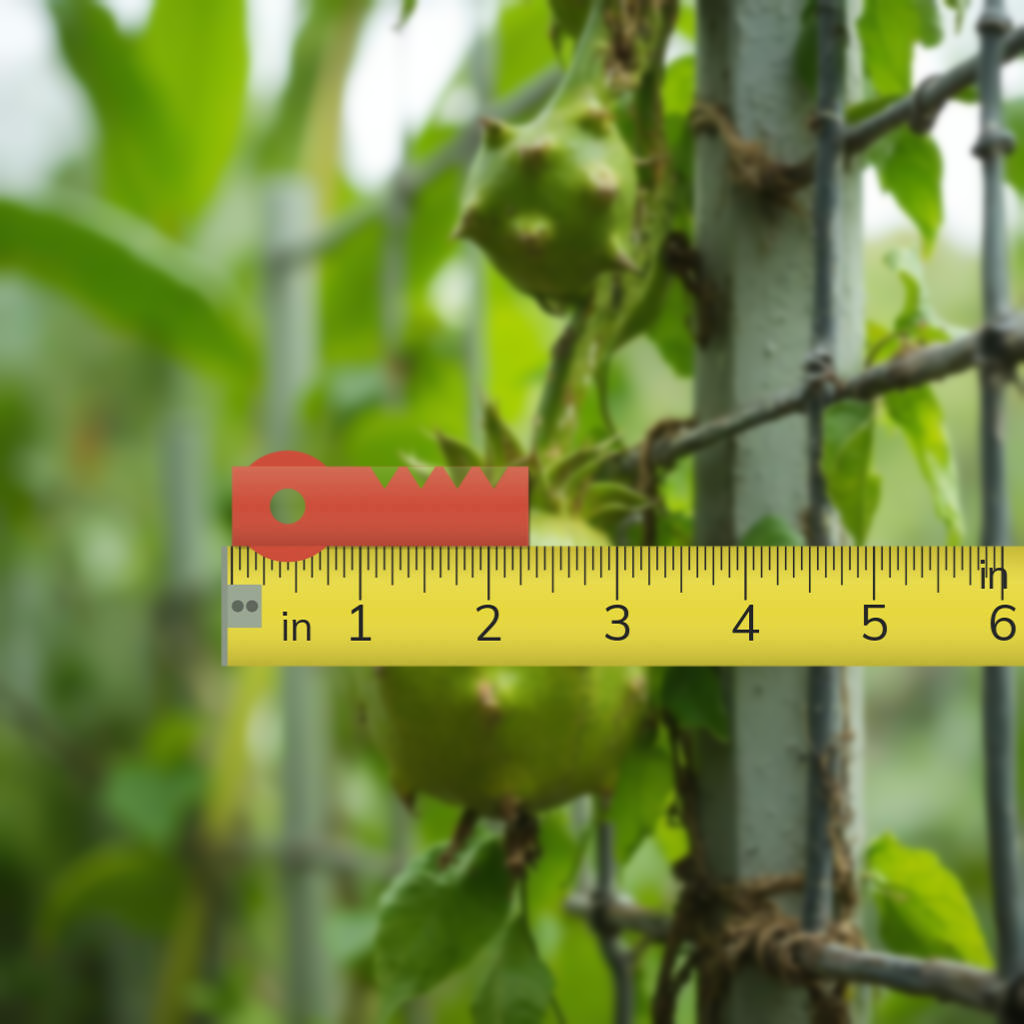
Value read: 2.3125
